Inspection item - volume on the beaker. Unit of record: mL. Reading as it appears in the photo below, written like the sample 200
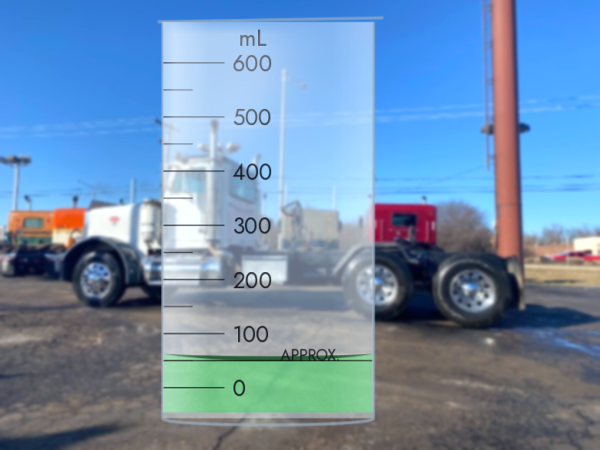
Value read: 50
